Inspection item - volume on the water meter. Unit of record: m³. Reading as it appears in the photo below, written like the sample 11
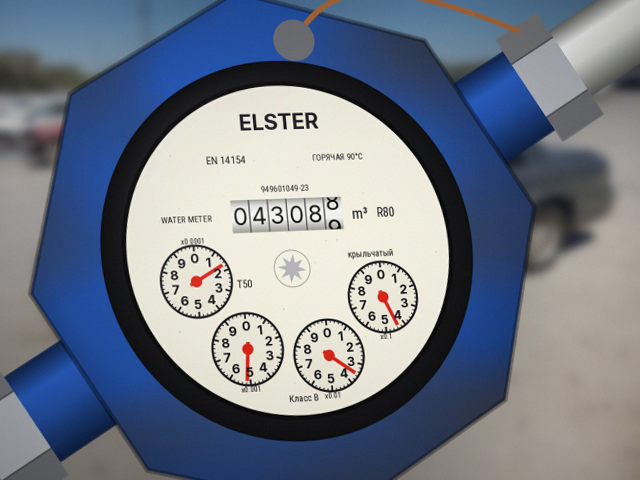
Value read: 43088.4351
